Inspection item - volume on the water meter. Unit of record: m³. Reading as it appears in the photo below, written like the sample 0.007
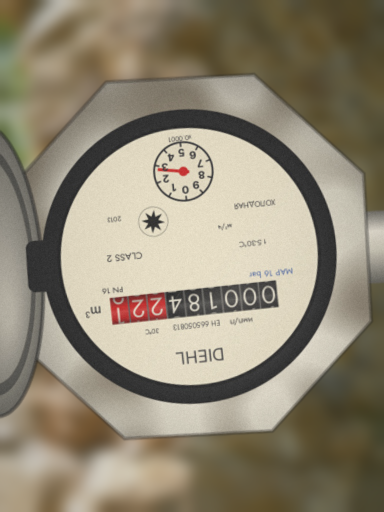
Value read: 184.2212
